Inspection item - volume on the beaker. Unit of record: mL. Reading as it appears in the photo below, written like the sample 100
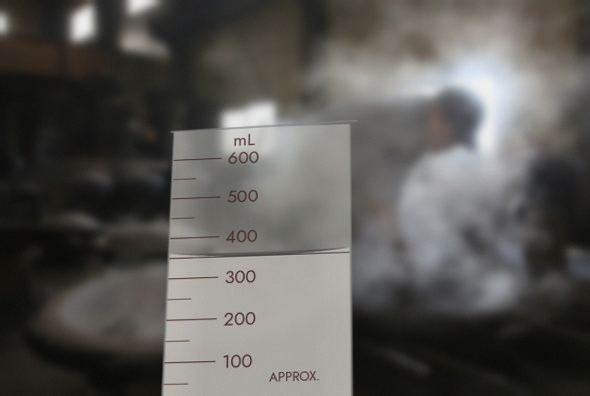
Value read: 350
